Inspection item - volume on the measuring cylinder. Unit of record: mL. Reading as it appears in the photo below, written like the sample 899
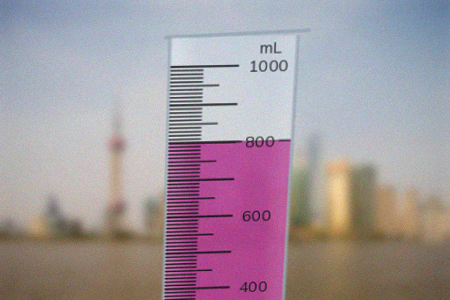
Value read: 800
